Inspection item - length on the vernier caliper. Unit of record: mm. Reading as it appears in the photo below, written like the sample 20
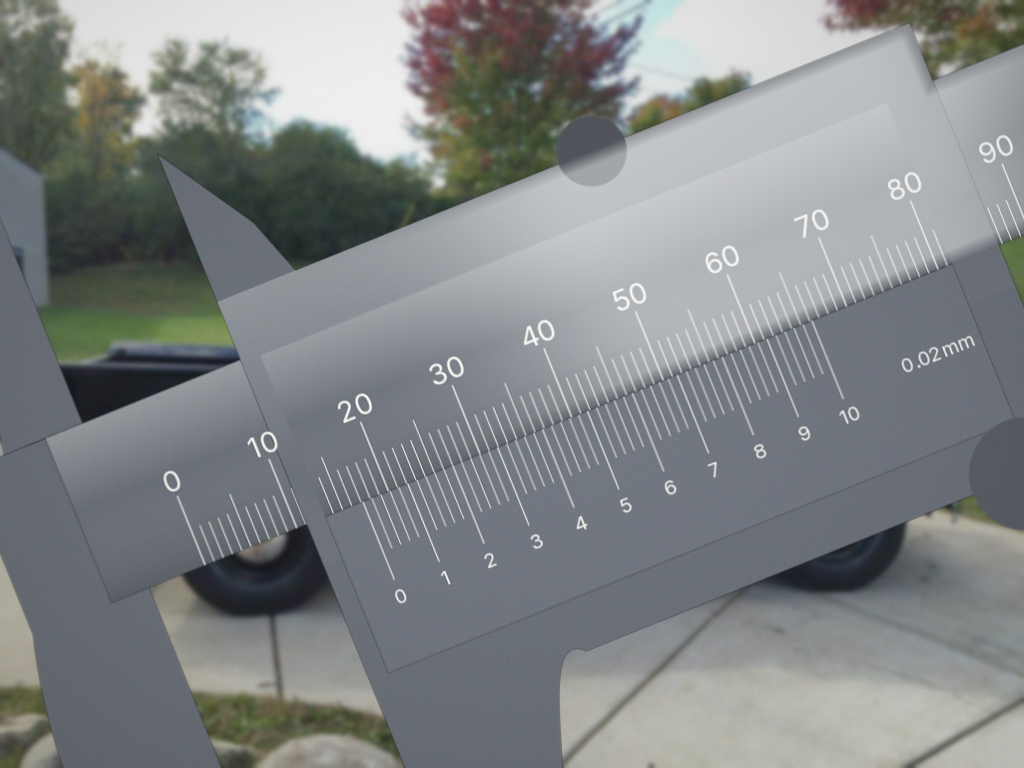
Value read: 17.2
